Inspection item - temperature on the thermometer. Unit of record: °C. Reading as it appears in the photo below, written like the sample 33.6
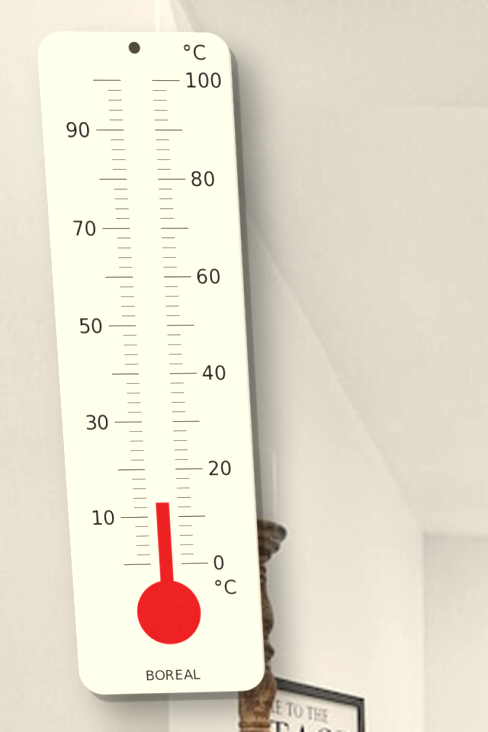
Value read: 13
